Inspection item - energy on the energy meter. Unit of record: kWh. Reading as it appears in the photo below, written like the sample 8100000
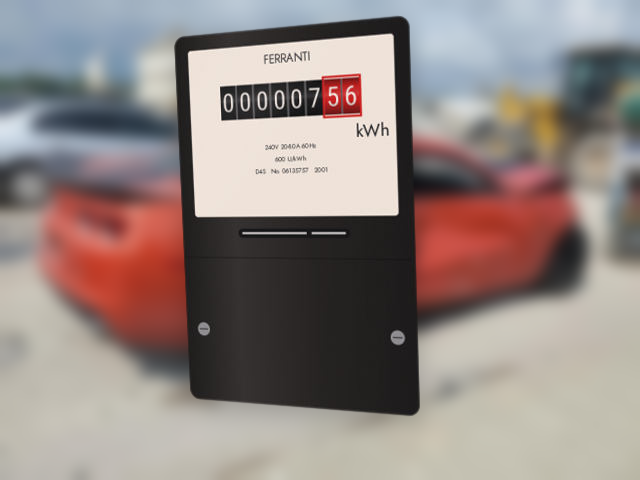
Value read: 7.56
